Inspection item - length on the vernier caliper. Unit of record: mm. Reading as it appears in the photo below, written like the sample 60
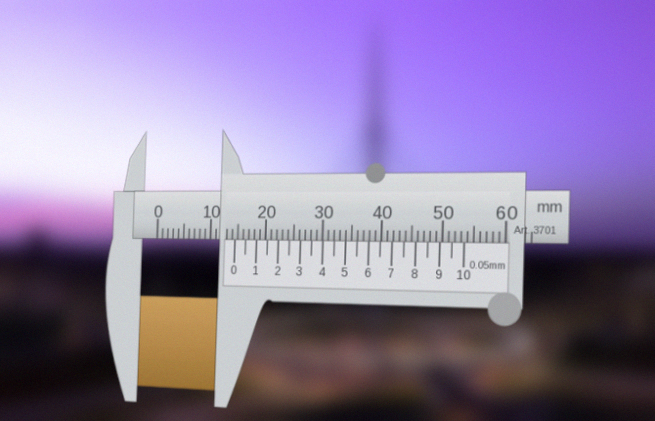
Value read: 14.5
